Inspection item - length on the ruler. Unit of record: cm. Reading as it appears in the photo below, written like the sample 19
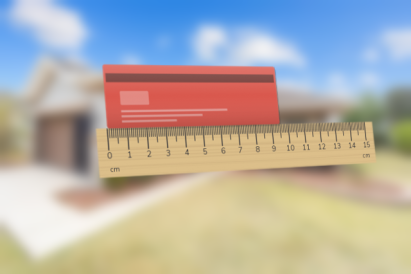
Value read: 9.5
